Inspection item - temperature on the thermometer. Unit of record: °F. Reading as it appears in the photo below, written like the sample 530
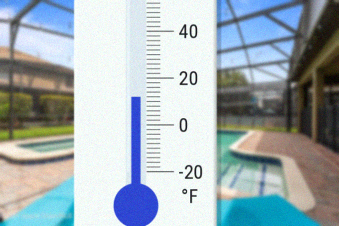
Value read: 12
